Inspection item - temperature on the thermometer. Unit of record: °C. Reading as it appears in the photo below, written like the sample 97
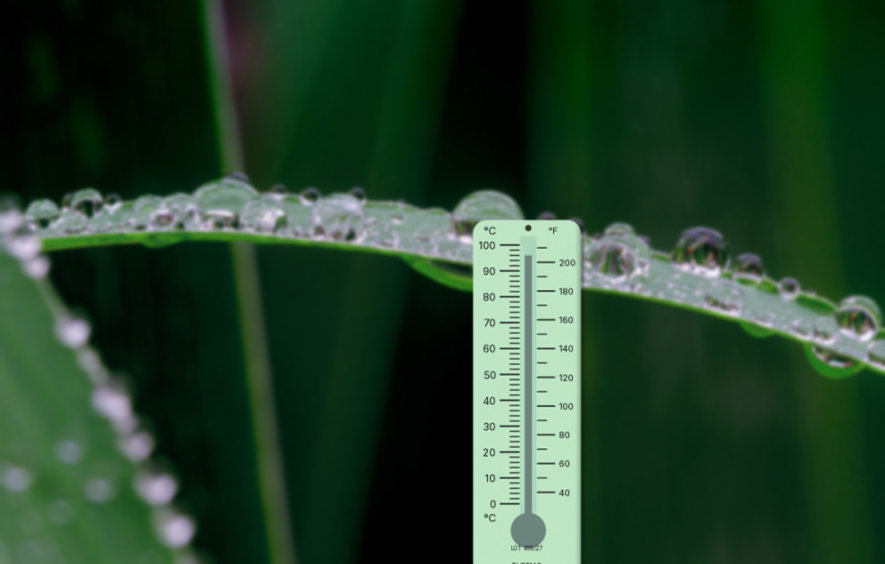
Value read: 96
